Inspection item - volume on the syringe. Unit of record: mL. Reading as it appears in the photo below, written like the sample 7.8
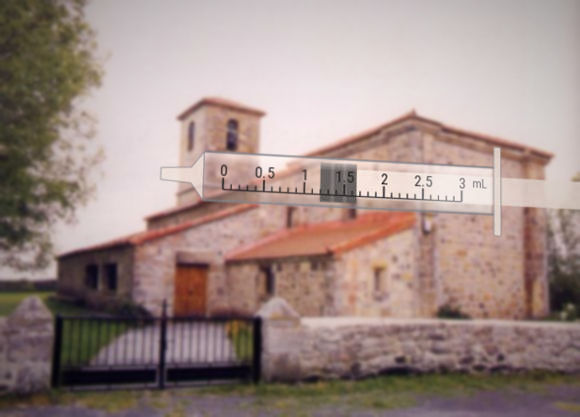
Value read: 1.2
